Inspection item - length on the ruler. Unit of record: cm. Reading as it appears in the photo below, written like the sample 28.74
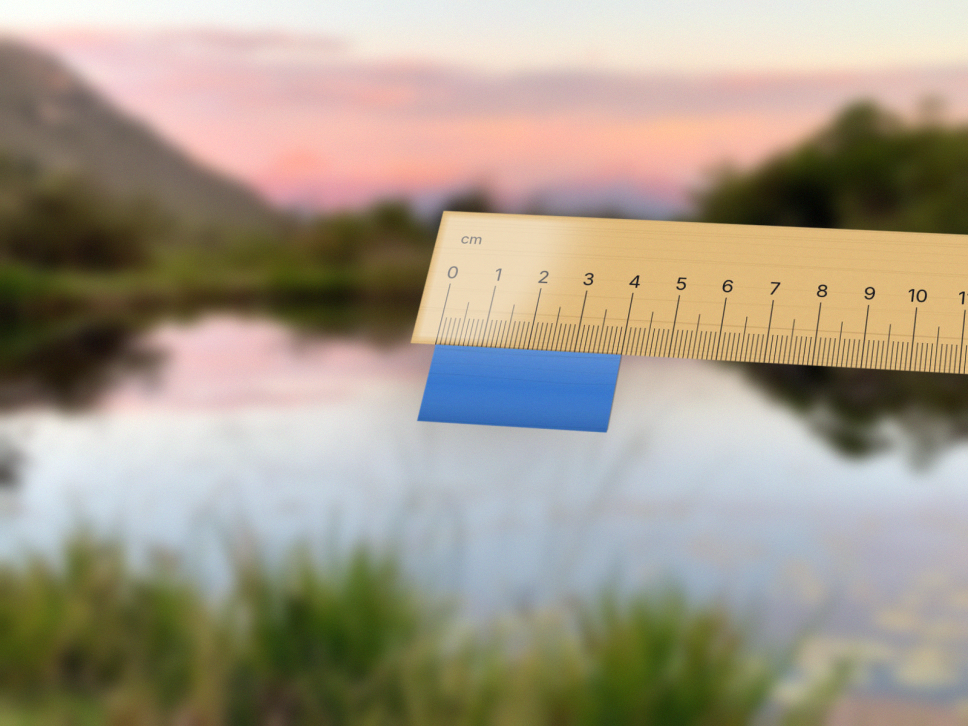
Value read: 4
